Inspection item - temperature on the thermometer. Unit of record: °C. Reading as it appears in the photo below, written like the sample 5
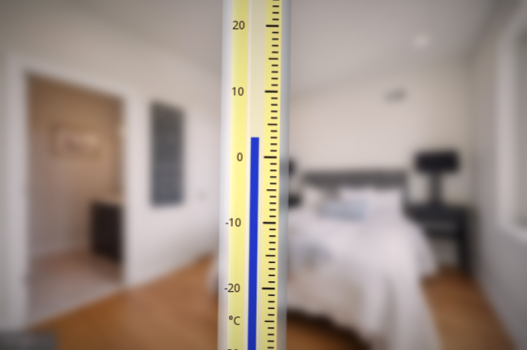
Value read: 3
